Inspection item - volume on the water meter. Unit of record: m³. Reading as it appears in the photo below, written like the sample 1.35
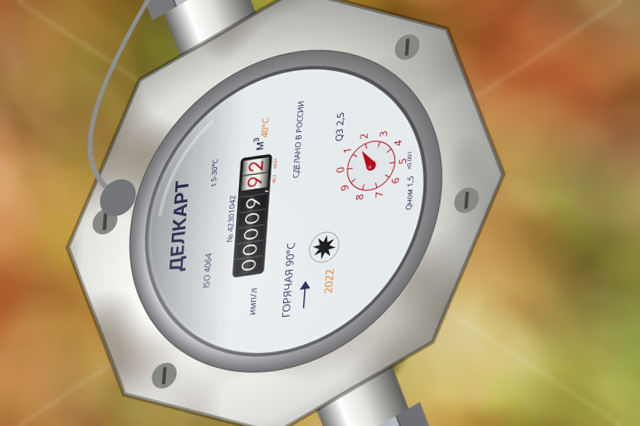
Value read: 9.921
